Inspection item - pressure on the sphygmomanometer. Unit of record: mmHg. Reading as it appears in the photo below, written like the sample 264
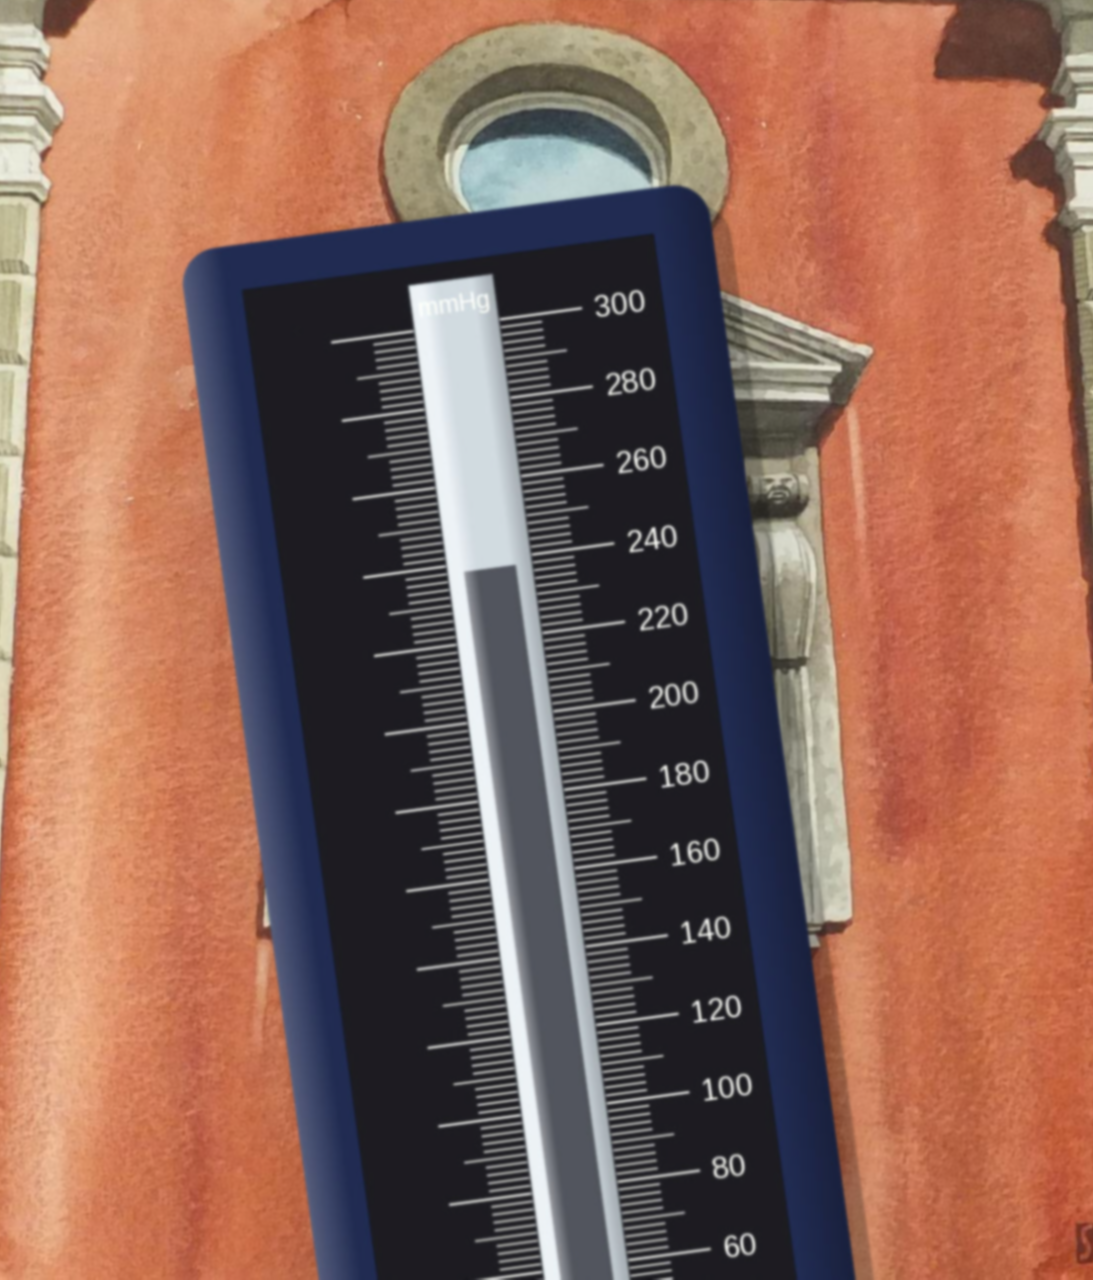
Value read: 238
